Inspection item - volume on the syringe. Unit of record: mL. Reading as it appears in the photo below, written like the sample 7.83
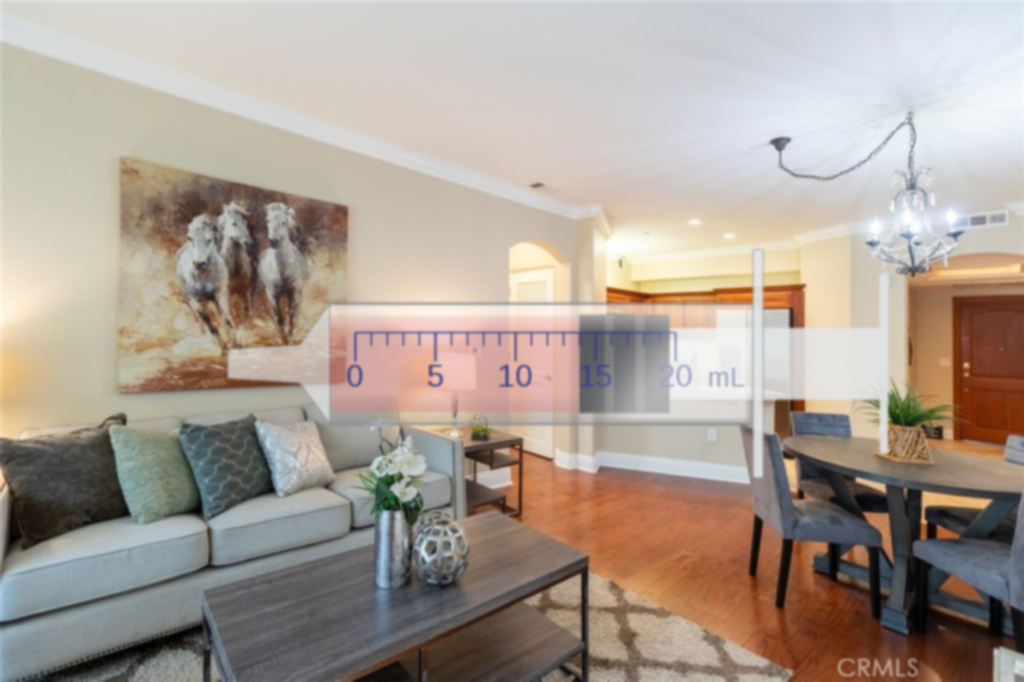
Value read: 14
